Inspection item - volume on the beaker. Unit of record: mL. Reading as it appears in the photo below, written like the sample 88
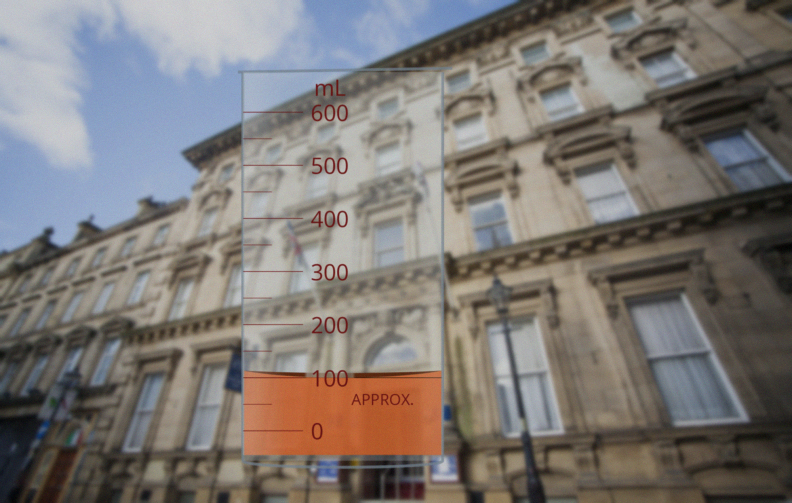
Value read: 100
